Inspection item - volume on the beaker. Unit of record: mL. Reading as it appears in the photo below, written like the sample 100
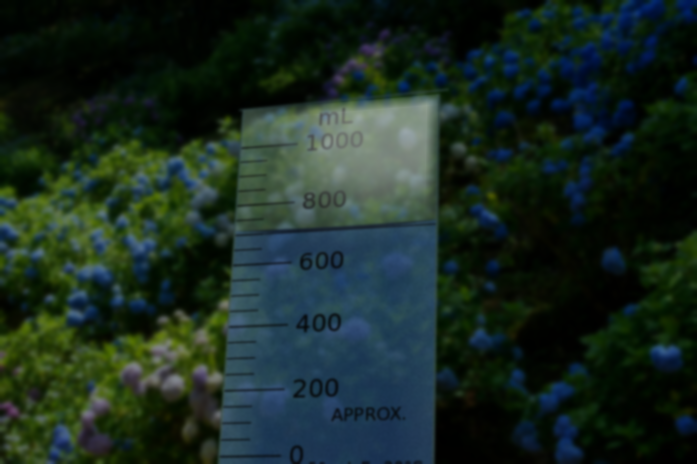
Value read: 700
